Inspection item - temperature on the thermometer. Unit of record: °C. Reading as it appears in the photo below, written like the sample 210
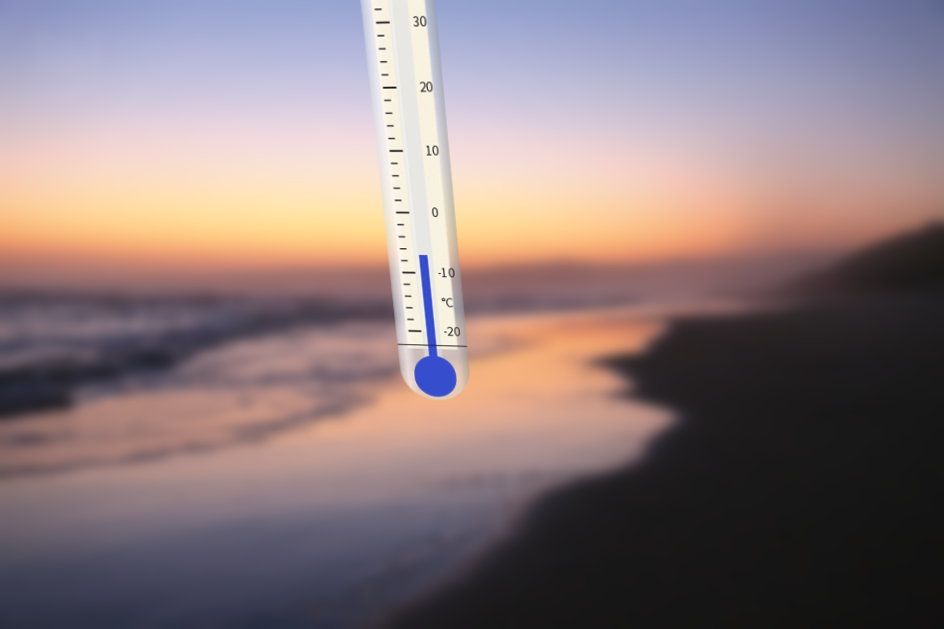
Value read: -7
